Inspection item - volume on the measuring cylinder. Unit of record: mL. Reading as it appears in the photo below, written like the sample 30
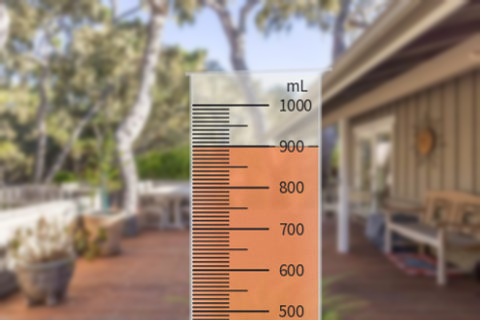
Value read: 900
